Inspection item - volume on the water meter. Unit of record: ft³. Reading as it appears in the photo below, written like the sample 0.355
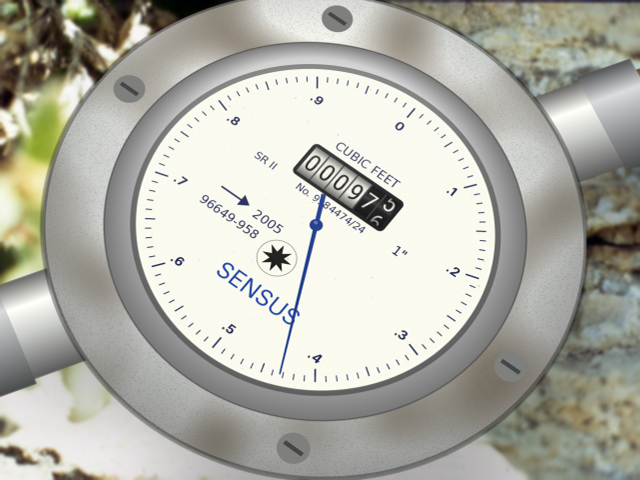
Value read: 975.43
